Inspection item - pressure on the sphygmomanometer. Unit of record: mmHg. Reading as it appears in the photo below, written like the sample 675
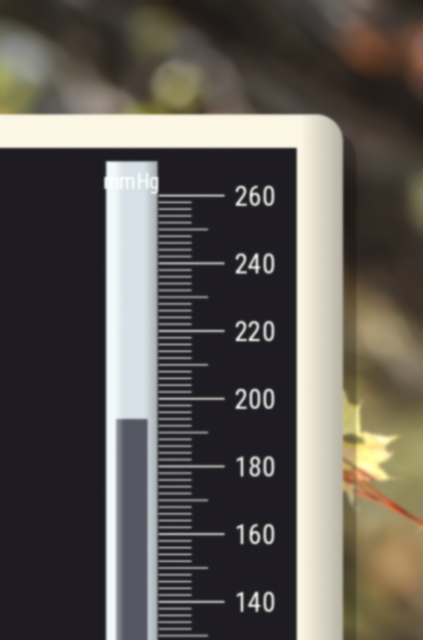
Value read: 194
